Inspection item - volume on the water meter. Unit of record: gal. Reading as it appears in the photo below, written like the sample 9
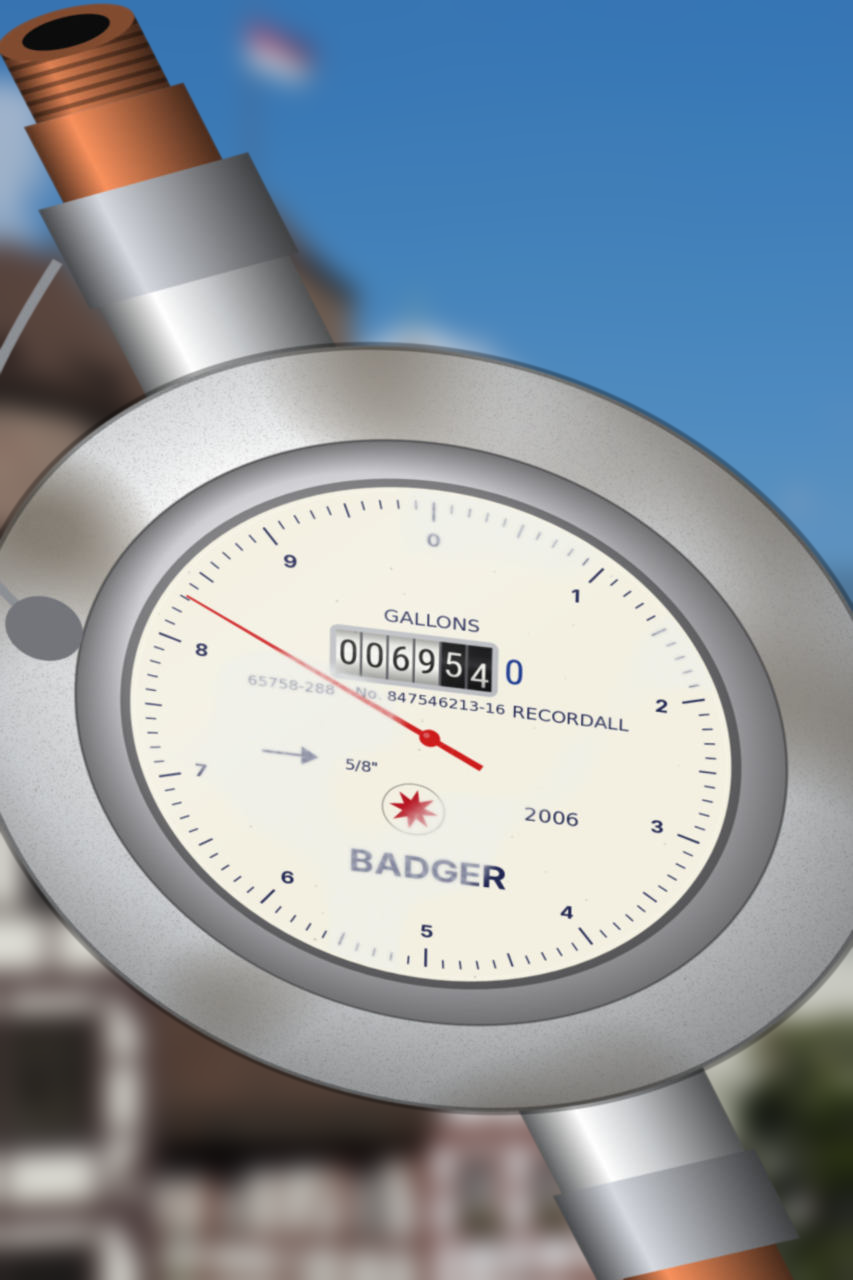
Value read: 69538.3
